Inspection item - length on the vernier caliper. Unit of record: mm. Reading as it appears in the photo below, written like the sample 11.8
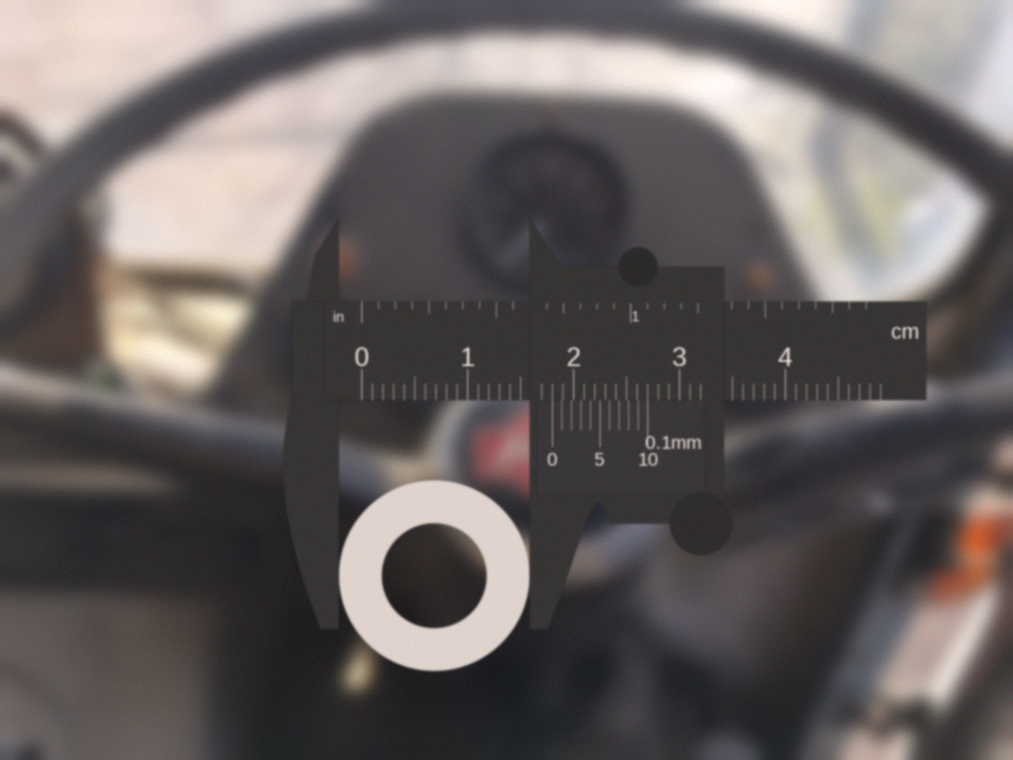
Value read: 18.0
